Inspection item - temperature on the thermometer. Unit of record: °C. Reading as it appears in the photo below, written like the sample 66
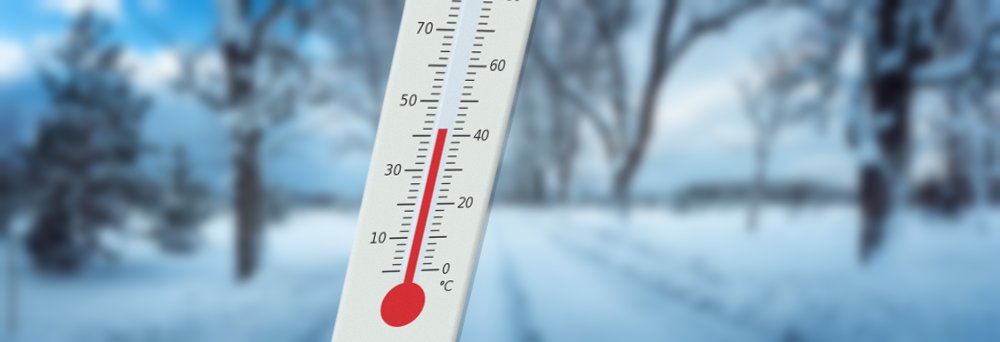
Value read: 42
